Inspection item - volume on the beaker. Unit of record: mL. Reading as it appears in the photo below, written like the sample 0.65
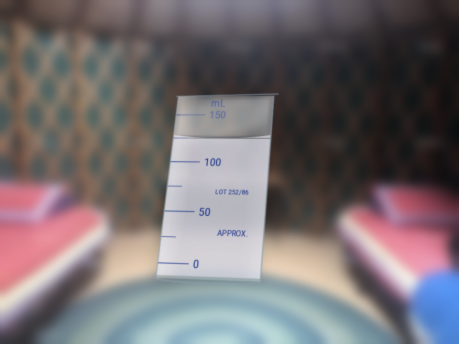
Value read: 125
